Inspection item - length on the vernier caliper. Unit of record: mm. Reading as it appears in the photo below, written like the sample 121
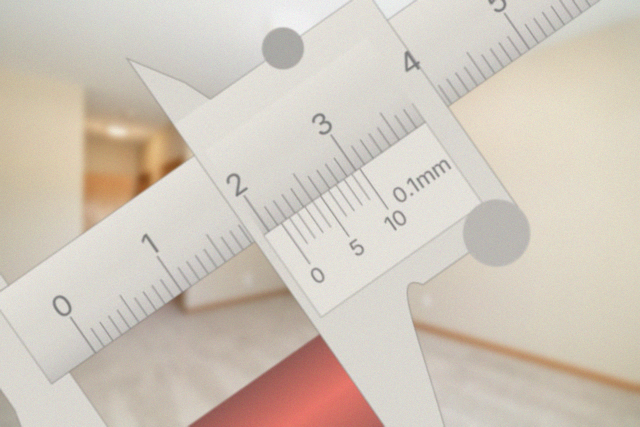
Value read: 21.4
